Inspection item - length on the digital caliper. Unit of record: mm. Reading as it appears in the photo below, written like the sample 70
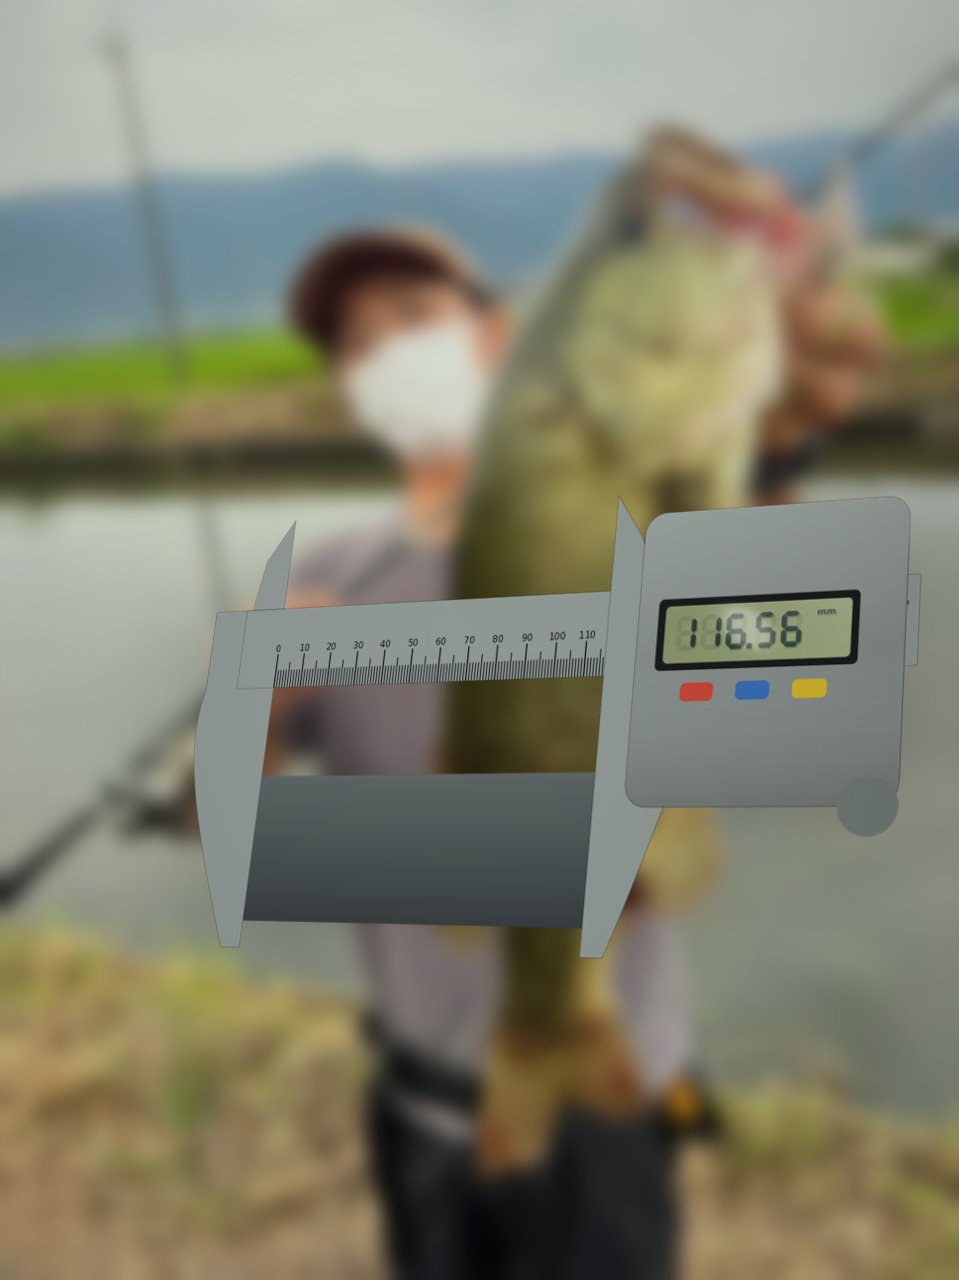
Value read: 116.56
